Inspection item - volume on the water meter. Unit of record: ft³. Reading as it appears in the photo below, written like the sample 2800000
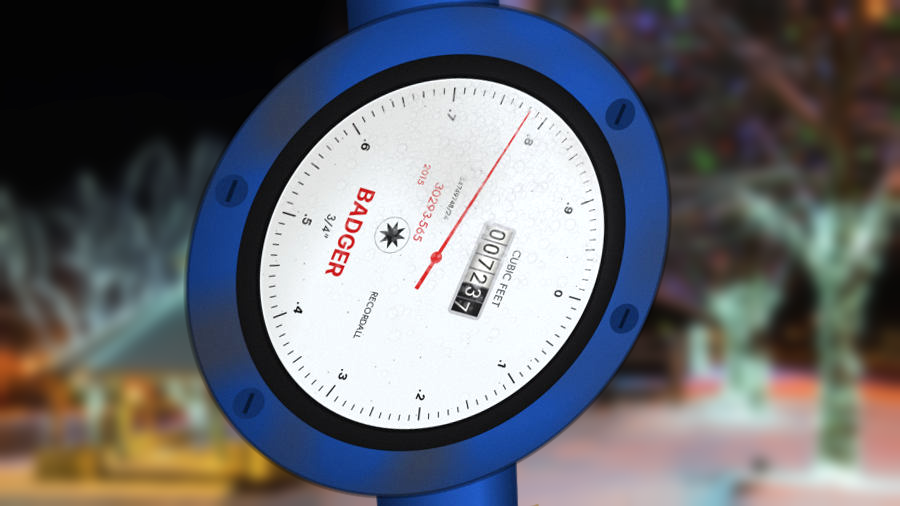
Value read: 7236.78
